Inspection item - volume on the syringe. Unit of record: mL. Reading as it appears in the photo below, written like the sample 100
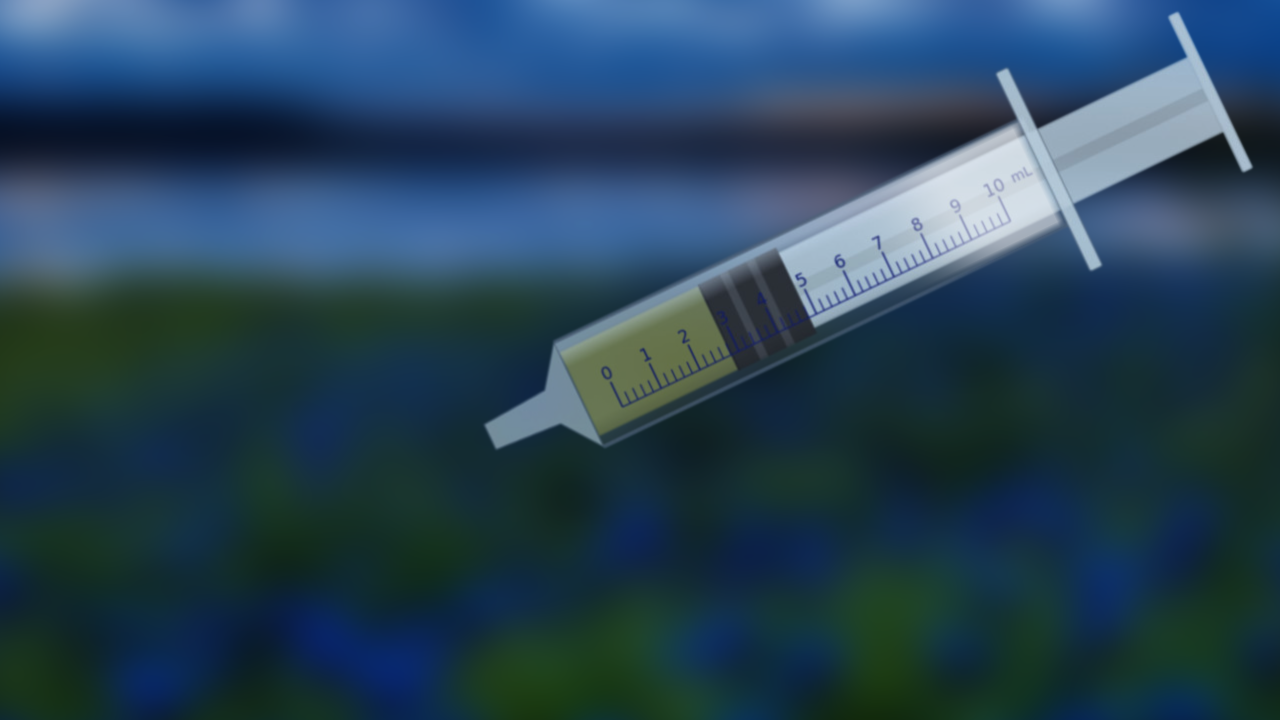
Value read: 2.8
